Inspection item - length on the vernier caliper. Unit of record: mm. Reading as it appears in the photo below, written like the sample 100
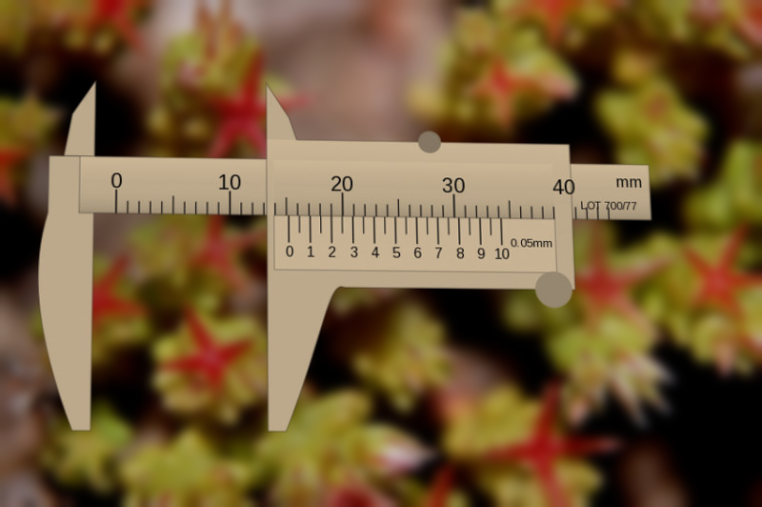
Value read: 15.2
